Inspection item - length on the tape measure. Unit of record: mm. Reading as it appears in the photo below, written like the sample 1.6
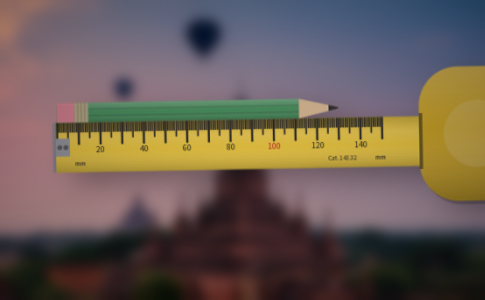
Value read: 130
